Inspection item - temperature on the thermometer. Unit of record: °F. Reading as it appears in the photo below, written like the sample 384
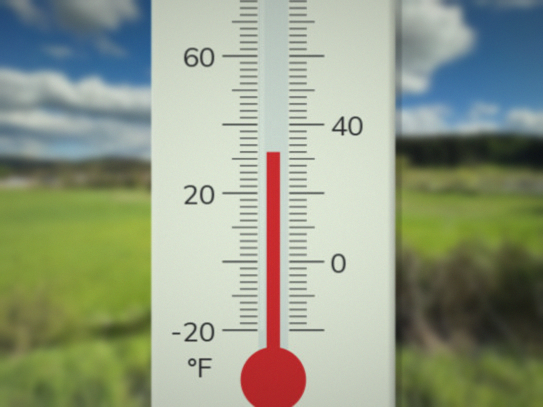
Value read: 32
